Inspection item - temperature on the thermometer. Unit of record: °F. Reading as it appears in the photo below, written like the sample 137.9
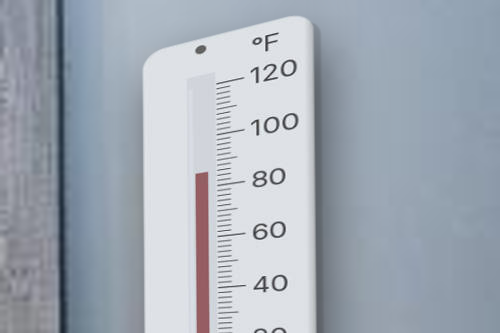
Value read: 86
